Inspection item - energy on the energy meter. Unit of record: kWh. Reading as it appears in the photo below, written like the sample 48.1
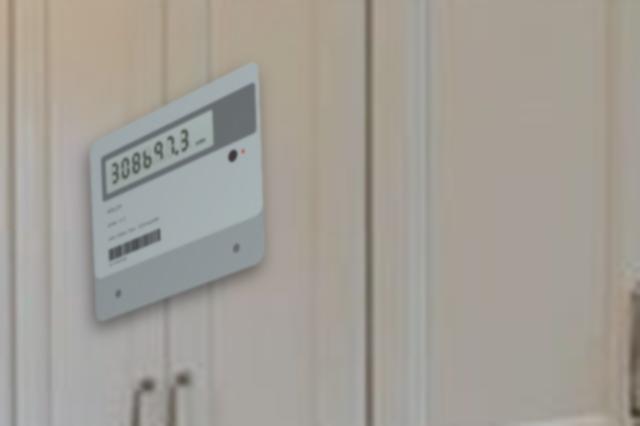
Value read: 308697.3
